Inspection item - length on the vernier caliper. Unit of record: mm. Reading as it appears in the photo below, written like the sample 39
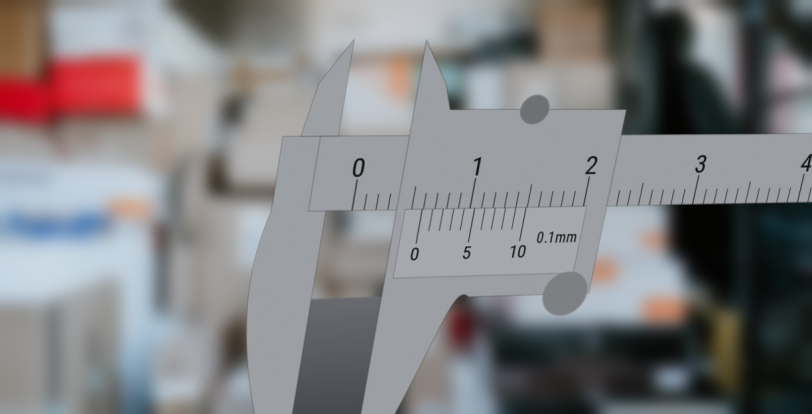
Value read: 5.9
